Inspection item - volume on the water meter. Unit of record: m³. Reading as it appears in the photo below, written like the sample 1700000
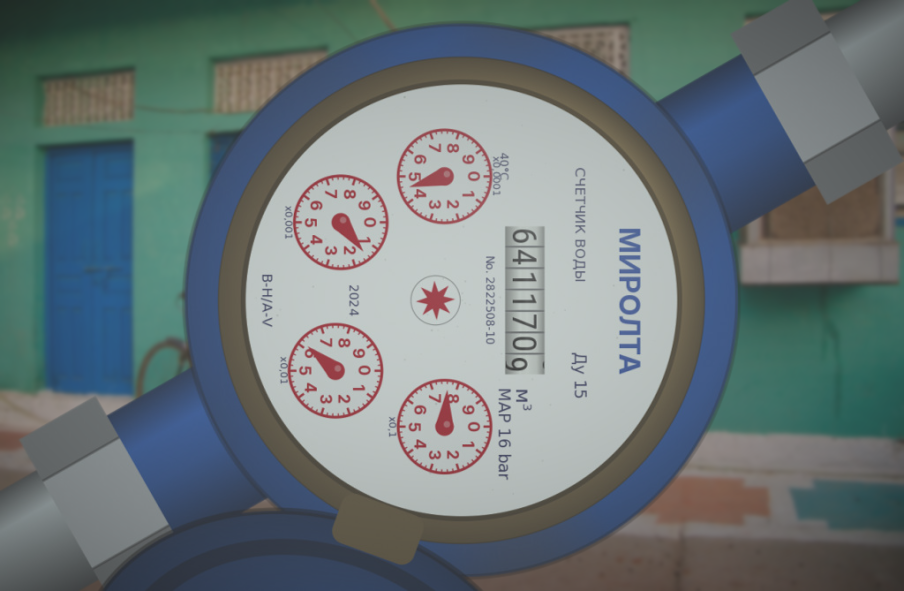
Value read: 6411708.7614
